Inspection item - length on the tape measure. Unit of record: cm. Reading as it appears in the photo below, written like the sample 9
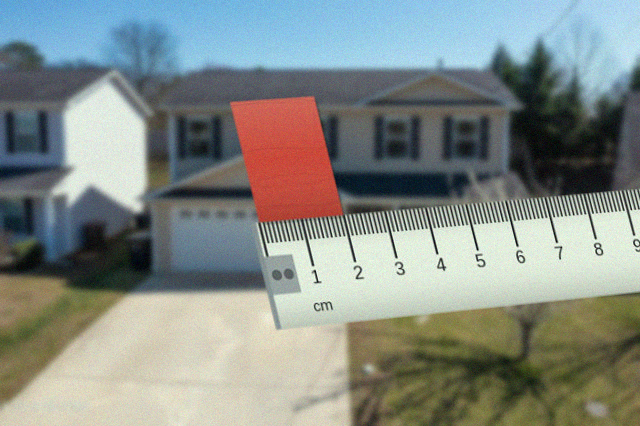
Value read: 2
